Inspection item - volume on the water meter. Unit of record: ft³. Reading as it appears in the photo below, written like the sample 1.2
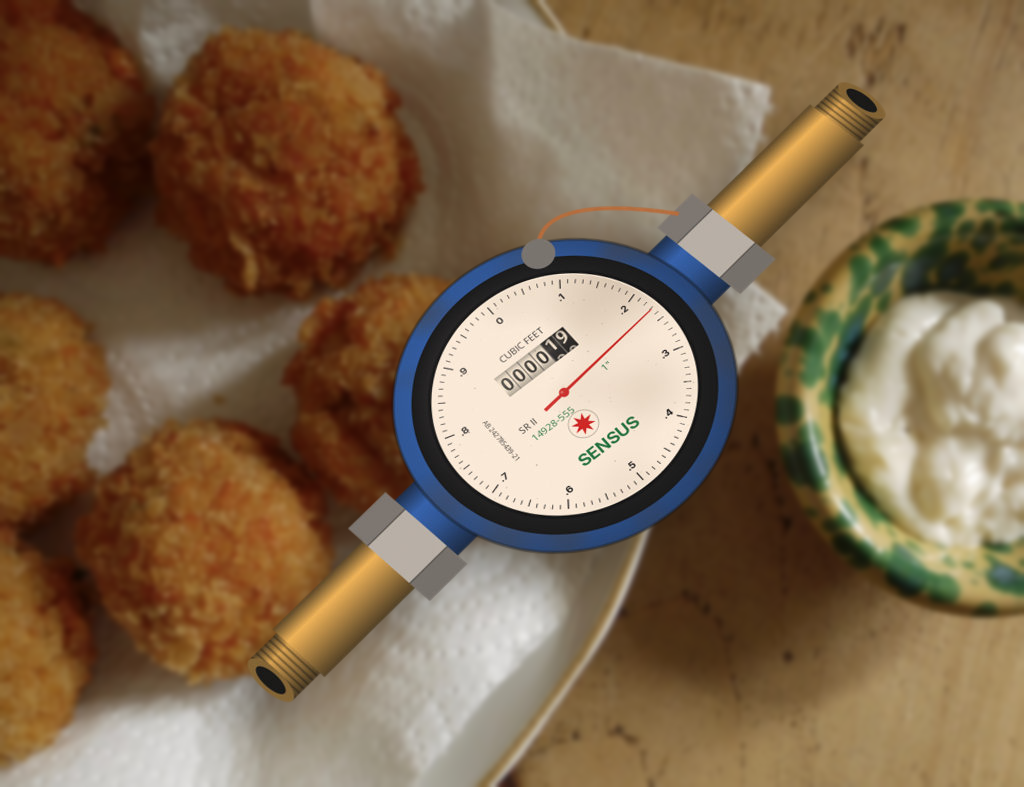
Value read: 19.23
